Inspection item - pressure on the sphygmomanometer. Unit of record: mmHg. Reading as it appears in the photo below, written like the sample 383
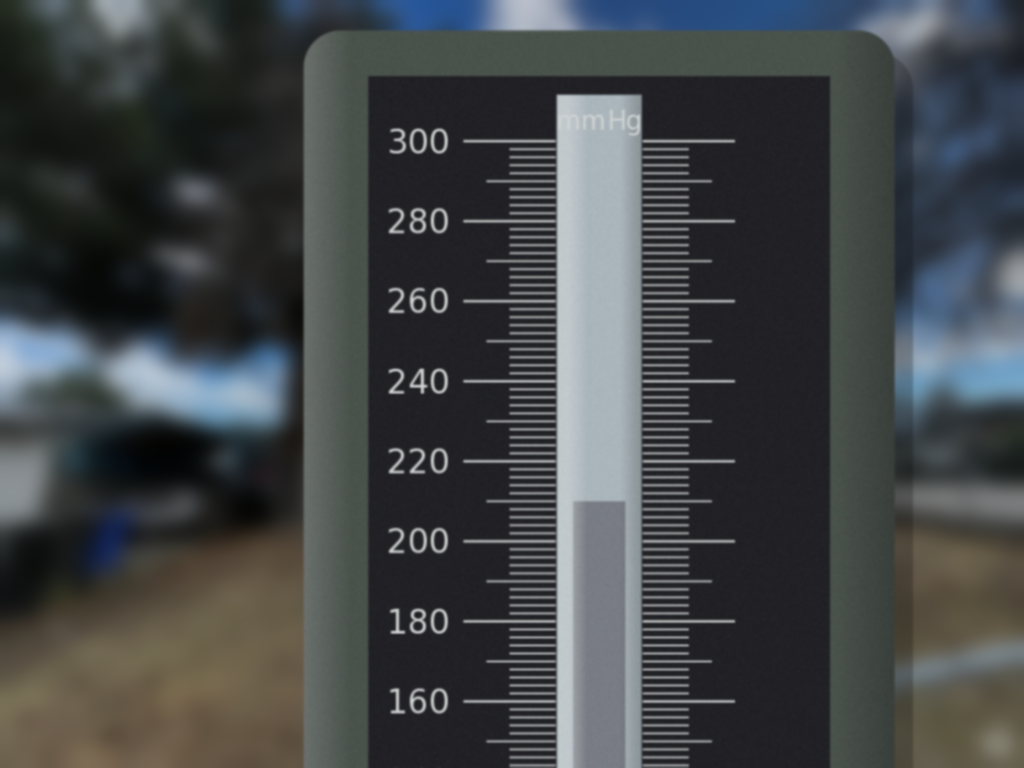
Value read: 210
